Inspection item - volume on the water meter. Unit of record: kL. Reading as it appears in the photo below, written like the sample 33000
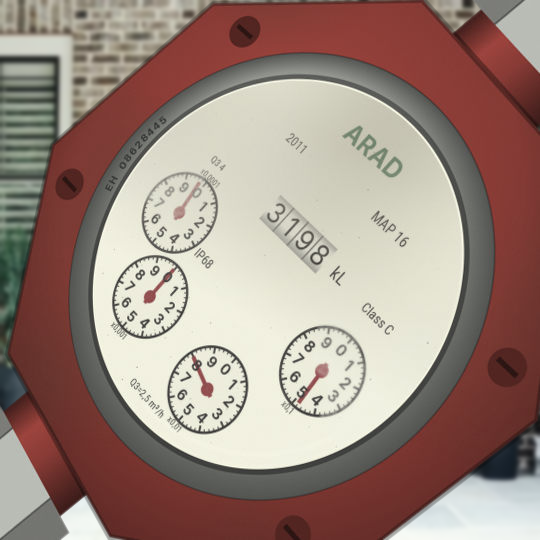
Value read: 3198.4799
